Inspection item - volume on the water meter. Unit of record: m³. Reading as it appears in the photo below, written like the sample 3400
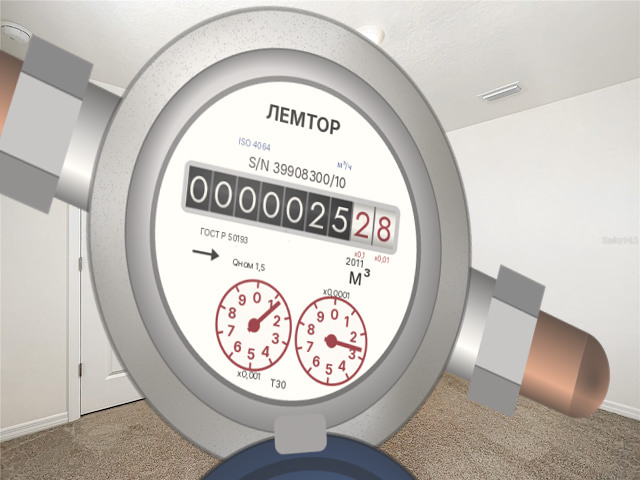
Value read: 25.2812
